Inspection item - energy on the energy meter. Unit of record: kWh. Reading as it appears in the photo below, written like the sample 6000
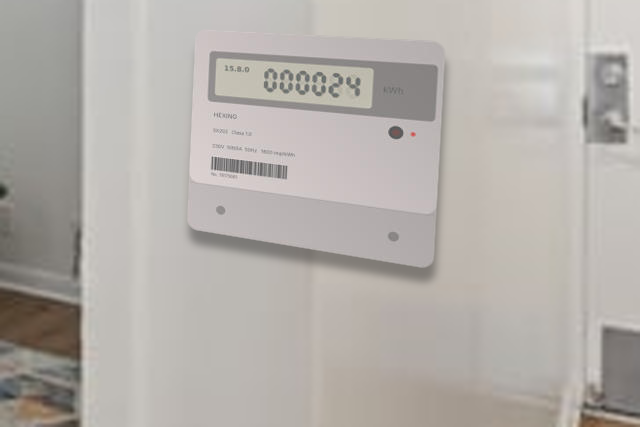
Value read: 24
